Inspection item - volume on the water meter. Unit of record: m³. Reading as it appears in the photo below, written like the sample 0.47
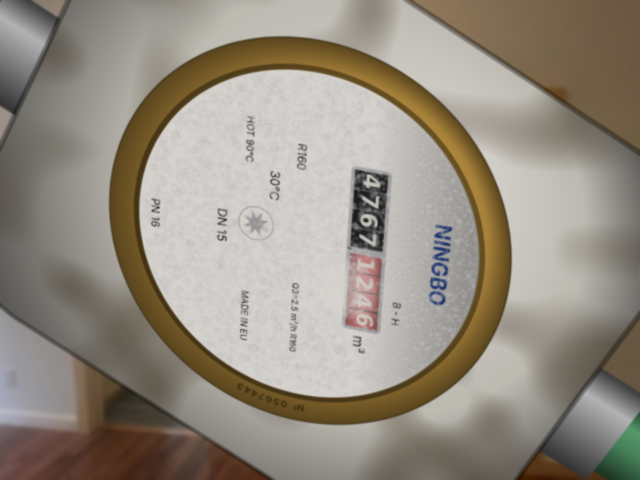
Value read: 4767.1246
